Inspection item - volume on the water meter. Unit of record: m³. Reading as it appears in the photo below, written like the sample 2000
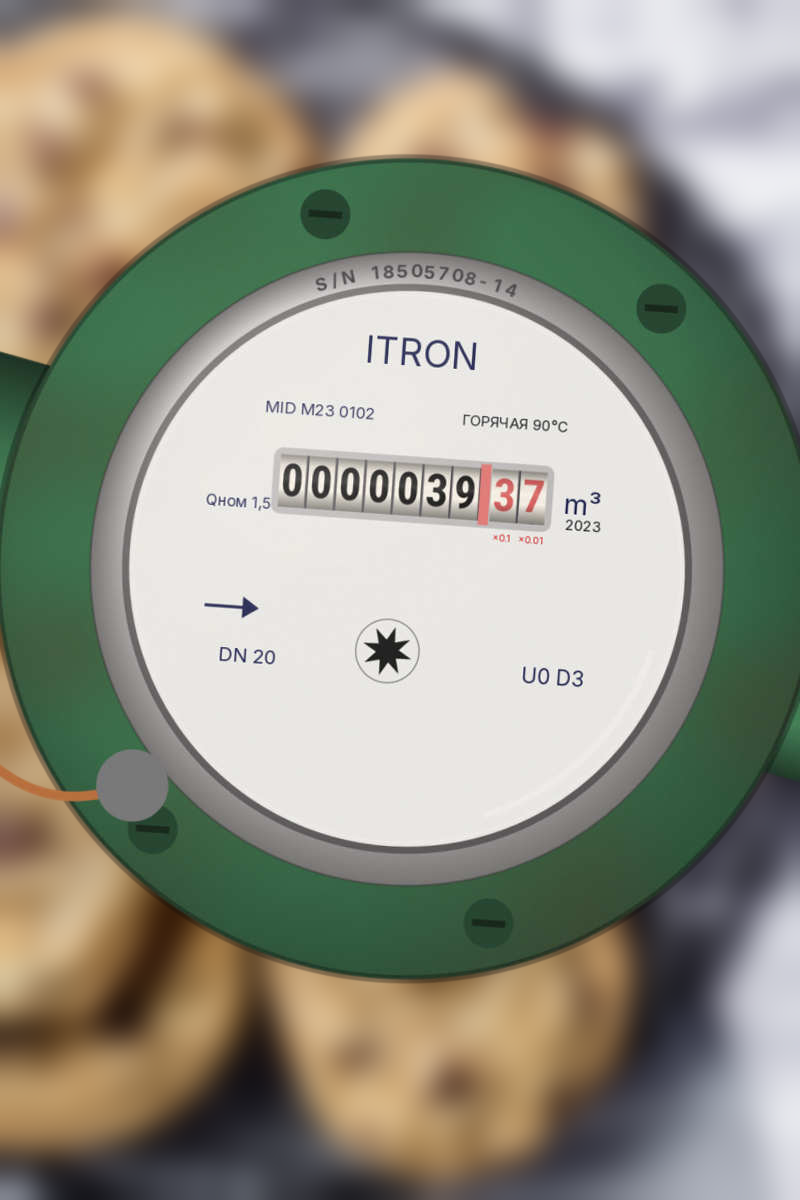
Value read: 39.37
